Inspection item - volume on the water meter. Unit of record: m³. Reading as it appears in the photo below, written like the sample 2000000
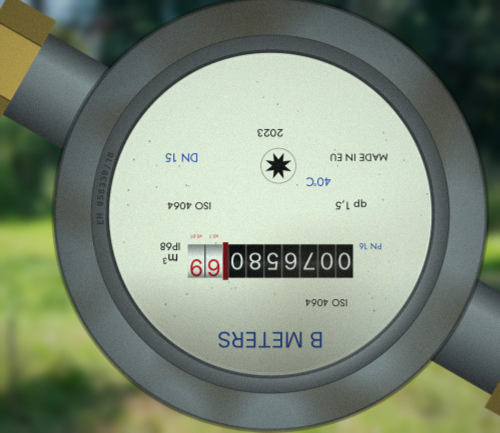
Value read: 76580.69
